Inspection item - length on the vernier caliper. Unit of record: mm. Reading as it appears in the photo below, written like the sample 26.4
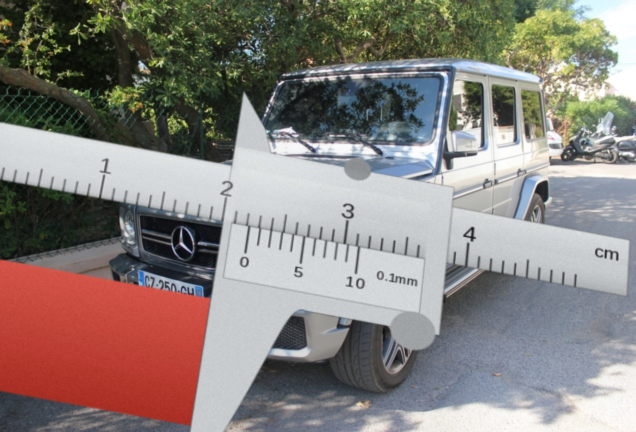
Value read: 22.2
